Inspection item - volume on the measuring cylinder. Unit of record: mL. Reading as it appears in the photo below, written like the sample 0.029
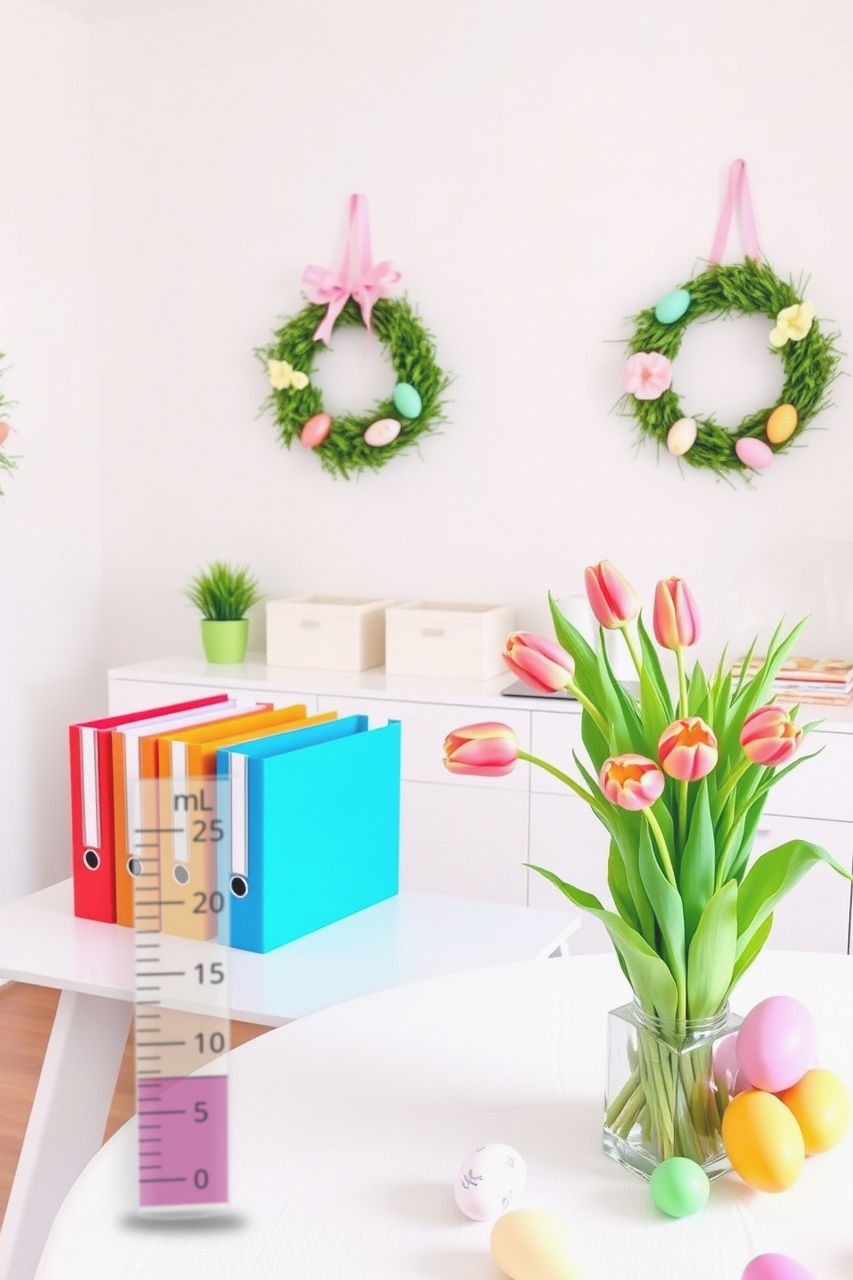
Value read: 7.5
